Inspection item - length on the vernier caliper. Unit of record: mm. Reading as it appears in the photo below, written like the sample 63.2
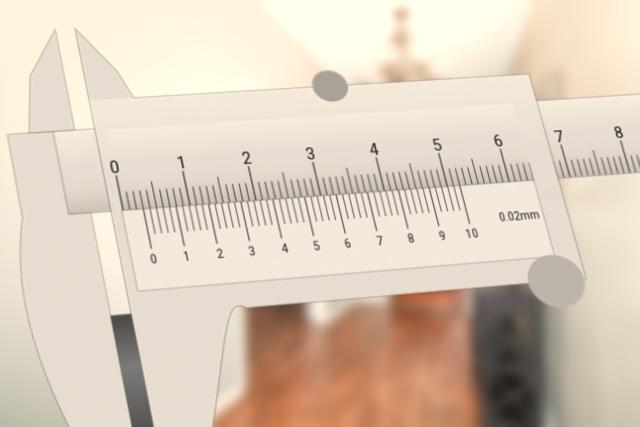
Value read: 3.0
